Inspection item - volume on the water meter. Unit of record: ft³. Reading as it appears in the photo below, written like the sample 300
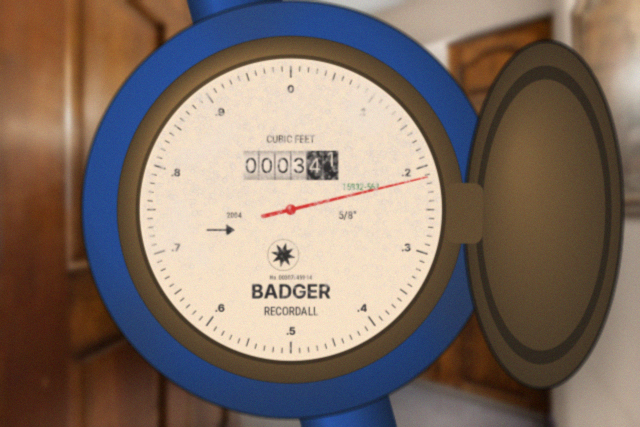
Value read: 341.21
